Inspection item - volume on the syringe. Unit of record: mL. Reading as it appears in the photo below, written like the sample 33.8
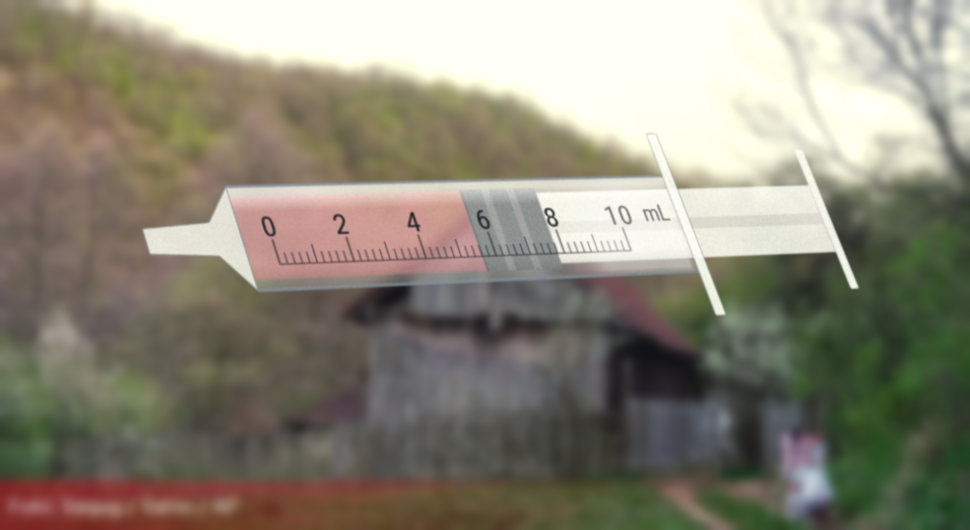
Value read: 5.6
